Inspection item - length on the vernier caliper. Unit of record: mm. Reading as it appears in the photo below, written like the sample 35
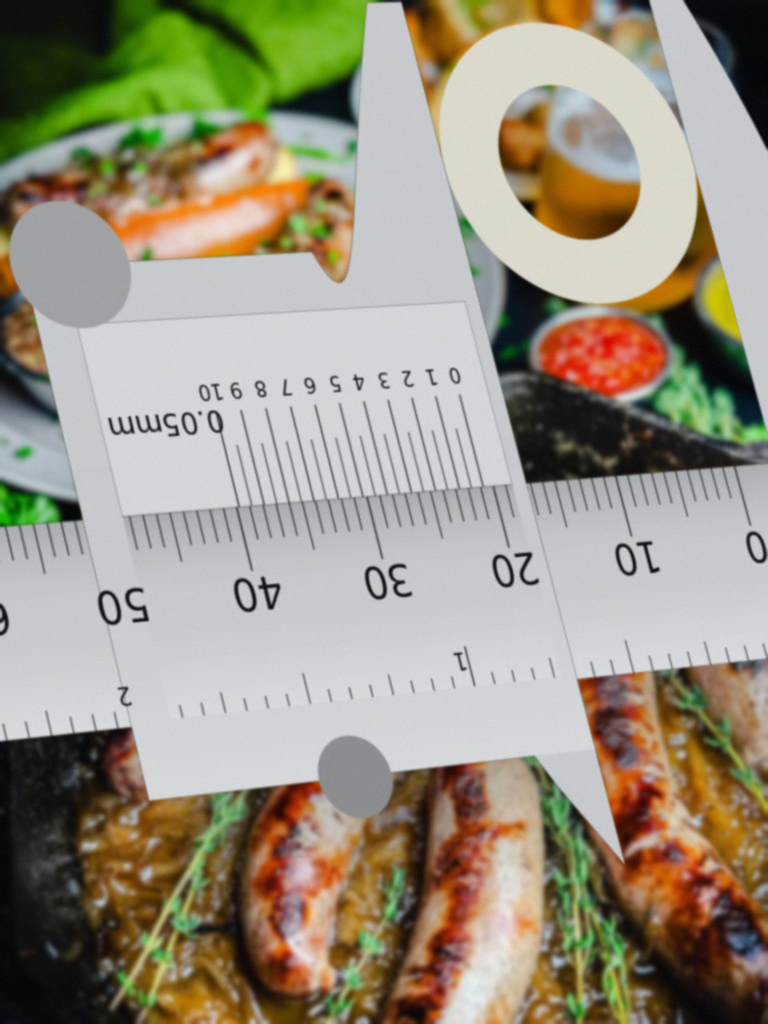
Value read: 20.8
